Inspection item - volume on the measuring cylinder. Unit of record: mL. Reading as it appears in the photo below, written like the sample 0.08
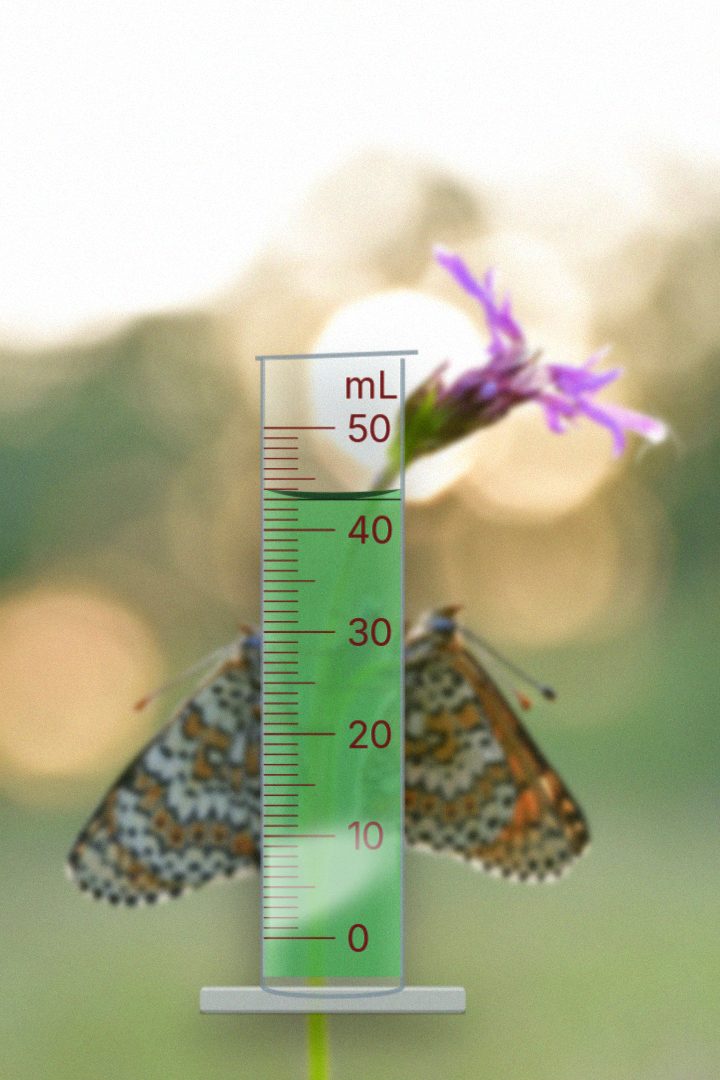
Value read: 43
